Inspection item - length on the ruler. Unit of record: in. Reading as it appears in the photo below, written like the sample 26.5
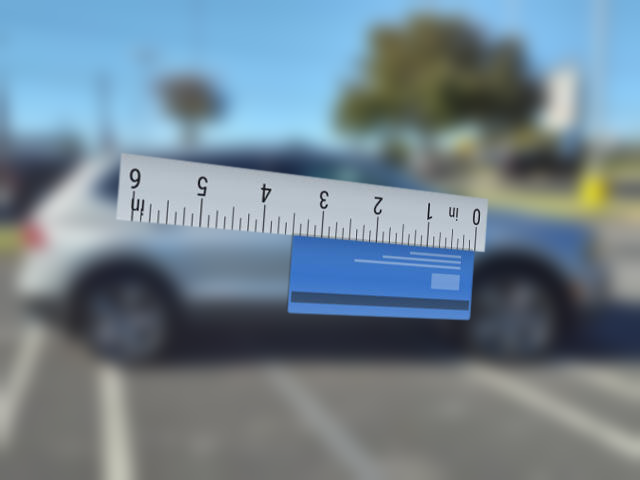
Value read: 3.5
